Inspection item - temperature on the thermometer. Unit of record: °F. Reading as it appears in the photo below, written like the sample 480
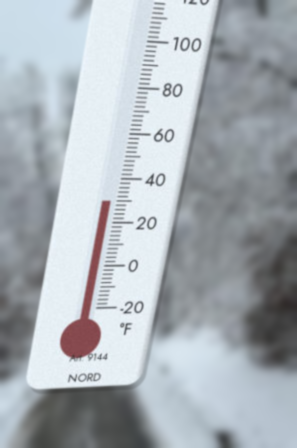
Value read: 30
